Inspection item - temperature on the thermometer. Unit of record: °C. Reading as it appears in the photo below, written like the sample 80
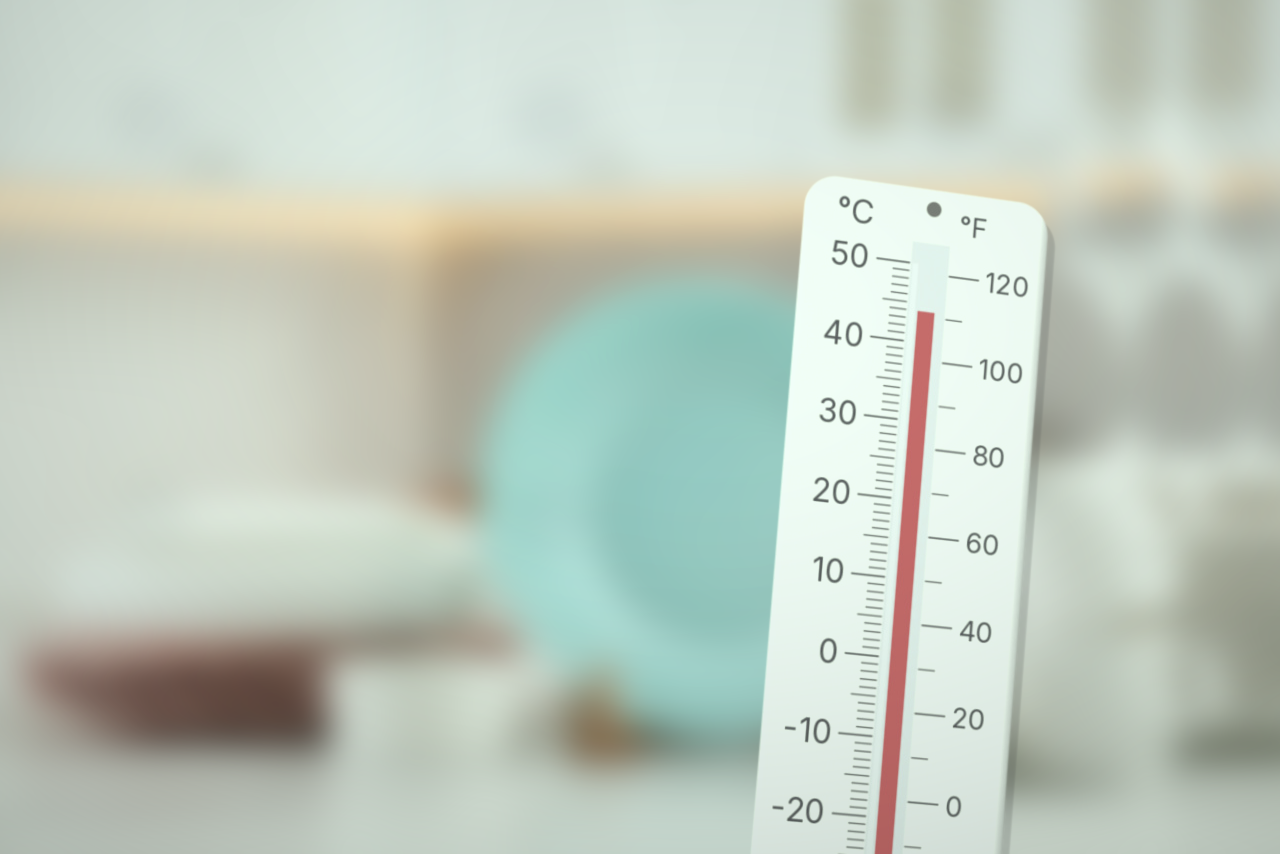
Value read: 44
